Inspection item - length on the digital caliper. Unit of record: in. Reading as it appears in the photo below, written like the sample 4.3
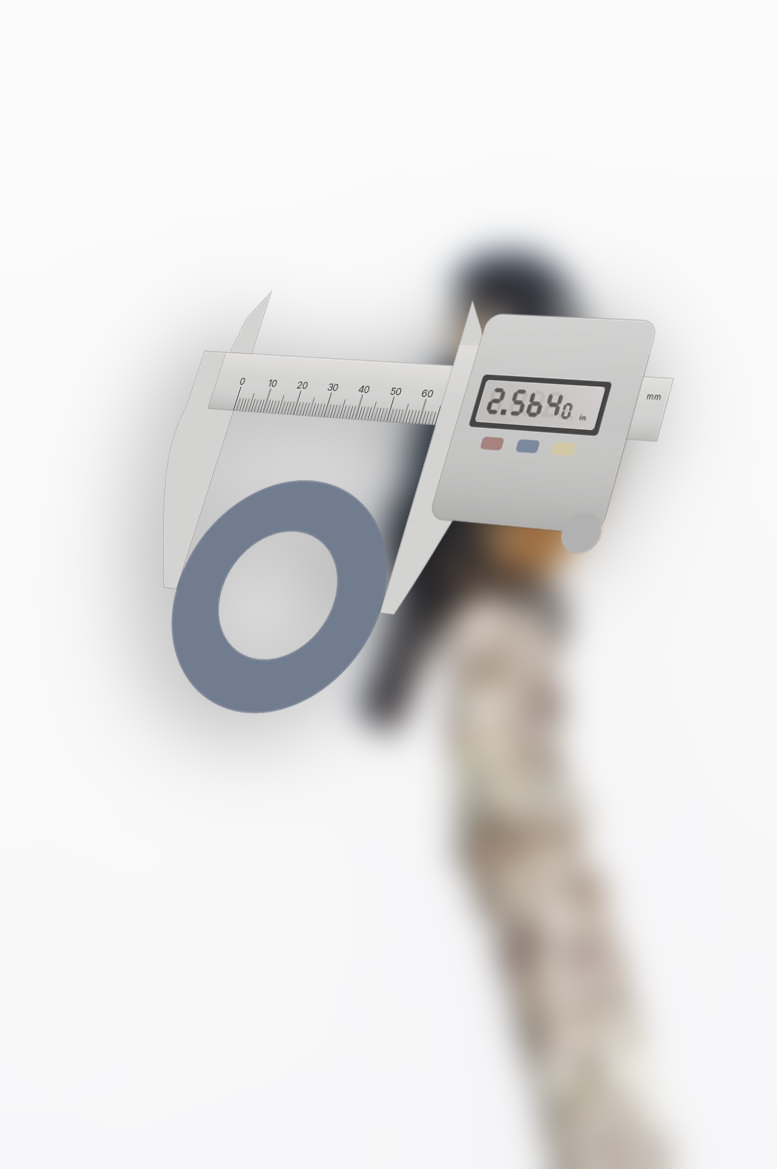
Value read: 2.5640
